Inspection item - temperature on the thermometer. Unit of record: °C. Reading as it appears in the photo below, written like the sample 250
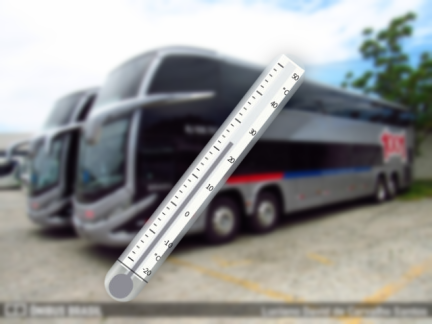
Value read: 24
